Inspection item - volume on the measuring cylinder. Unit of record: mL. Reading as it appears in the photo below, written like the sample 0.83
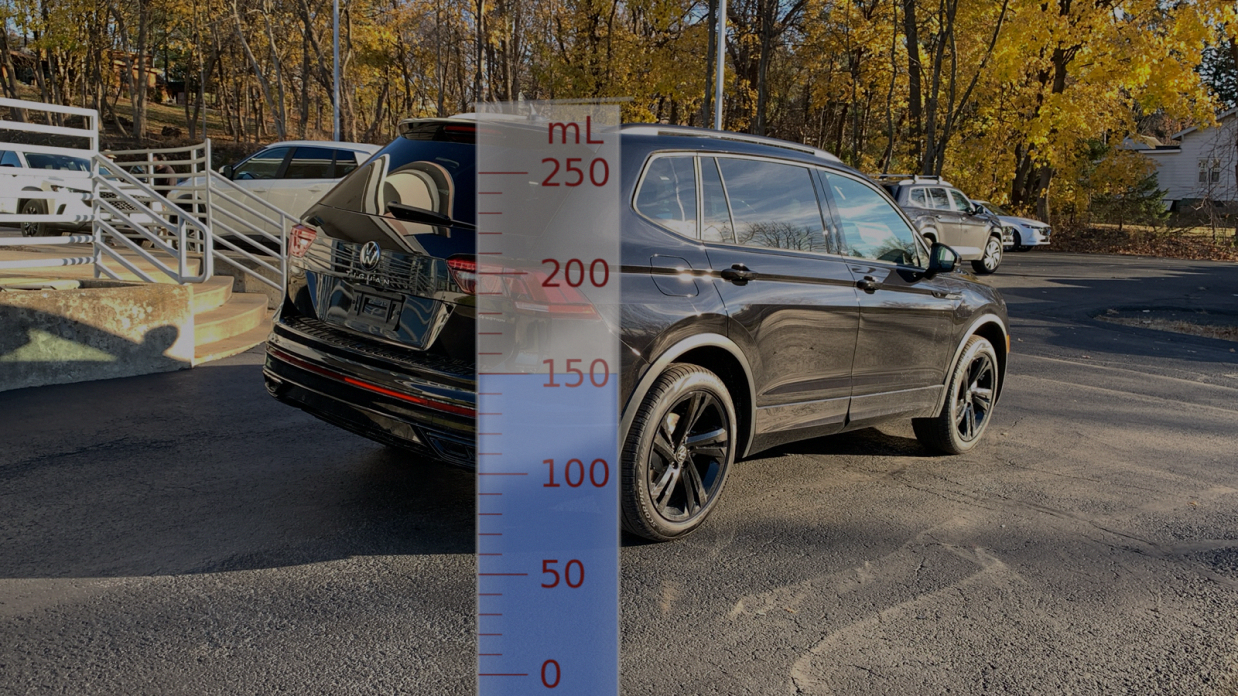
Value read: 150
